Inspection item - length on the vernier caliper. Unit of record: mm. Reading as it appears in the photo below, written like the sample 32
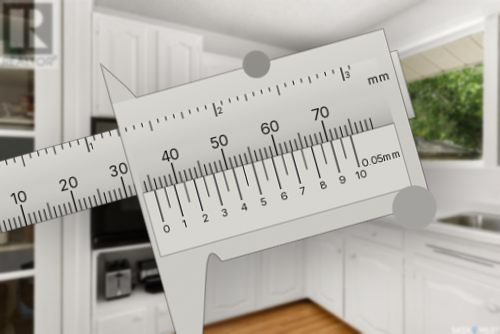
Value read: 35.5
